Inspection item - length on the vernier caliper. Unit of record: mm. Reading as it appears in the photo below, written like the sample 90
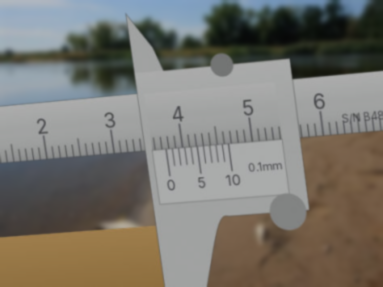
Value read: 37.6
